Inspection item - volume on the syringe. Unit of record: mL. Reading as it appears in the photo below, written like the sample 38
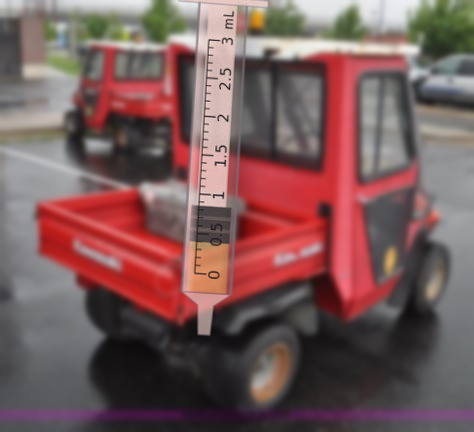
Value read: 0.4
